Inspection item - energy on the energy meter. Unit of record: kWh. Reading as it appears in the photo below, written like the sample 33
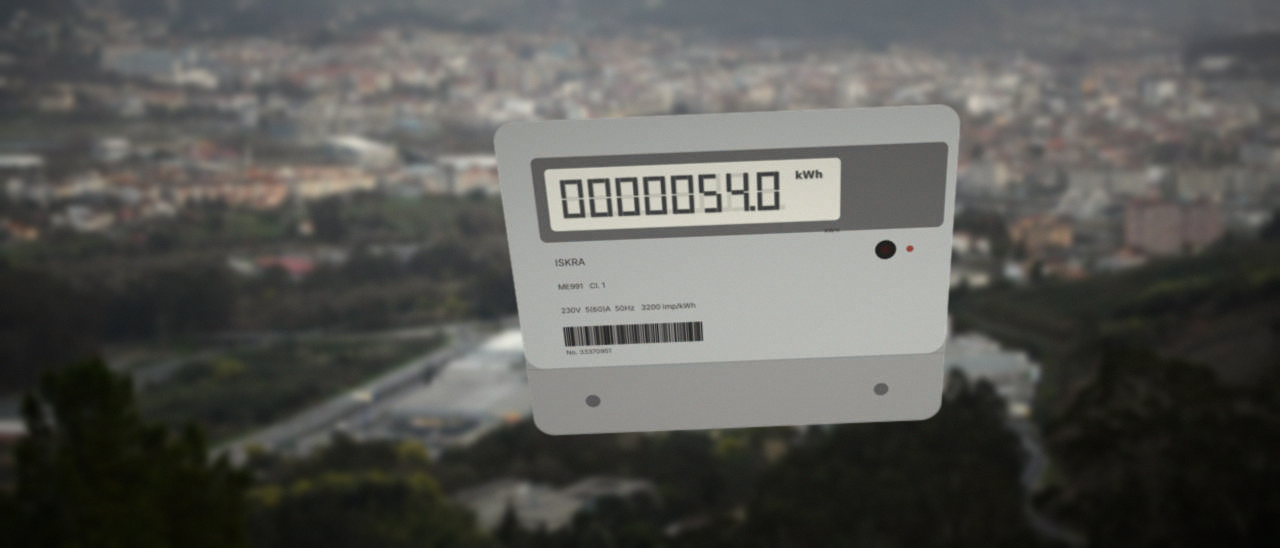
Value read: 54.0
